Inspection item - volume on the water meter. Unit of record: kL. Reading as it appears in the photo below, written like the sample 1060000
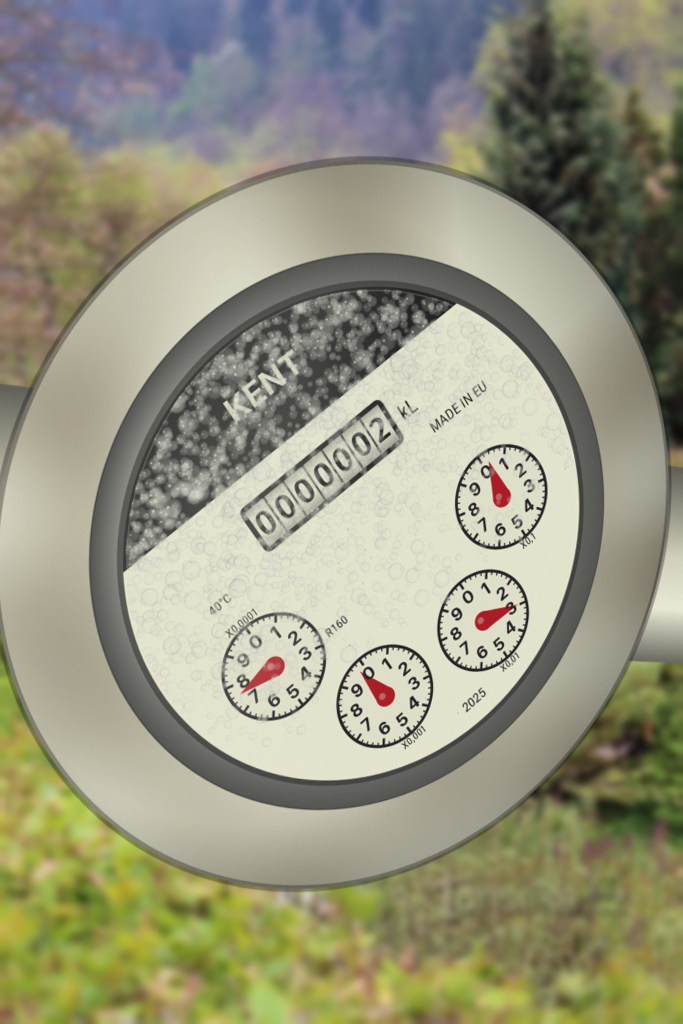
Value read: 2.0297
